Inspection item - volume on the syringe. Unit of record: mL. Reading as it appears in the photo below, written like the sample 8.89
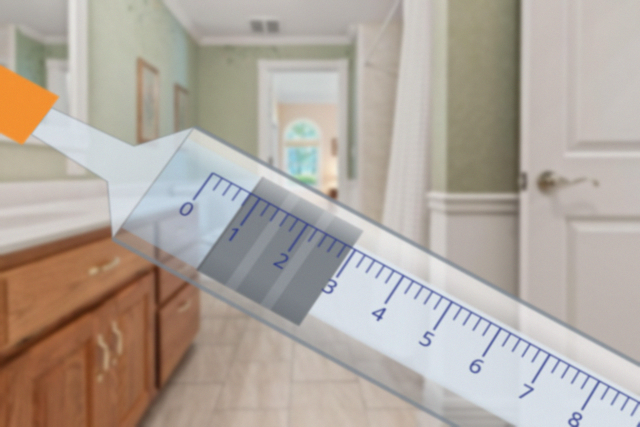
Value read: 0.8
